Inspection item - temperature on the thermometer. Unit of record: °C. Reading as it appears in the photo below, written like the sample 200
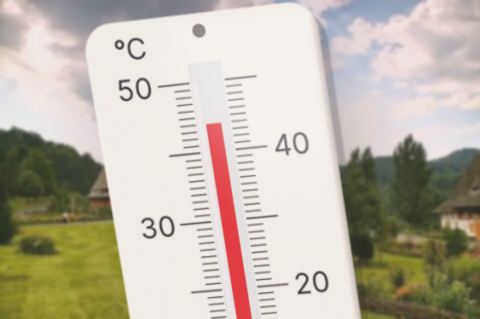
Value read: 44
